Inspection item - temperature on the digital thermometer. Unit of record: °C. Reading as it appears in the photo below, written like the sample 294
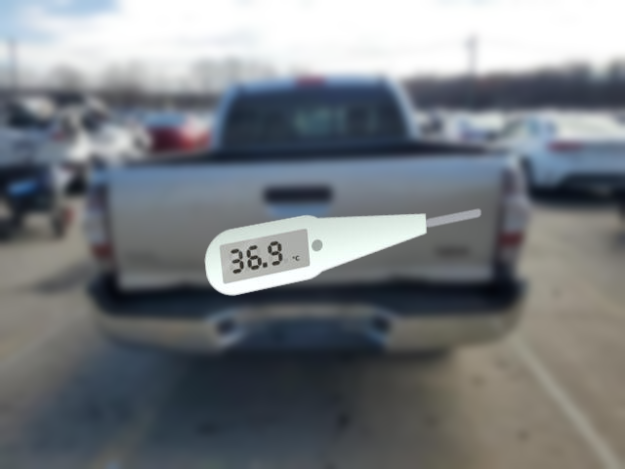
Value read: 36.9
